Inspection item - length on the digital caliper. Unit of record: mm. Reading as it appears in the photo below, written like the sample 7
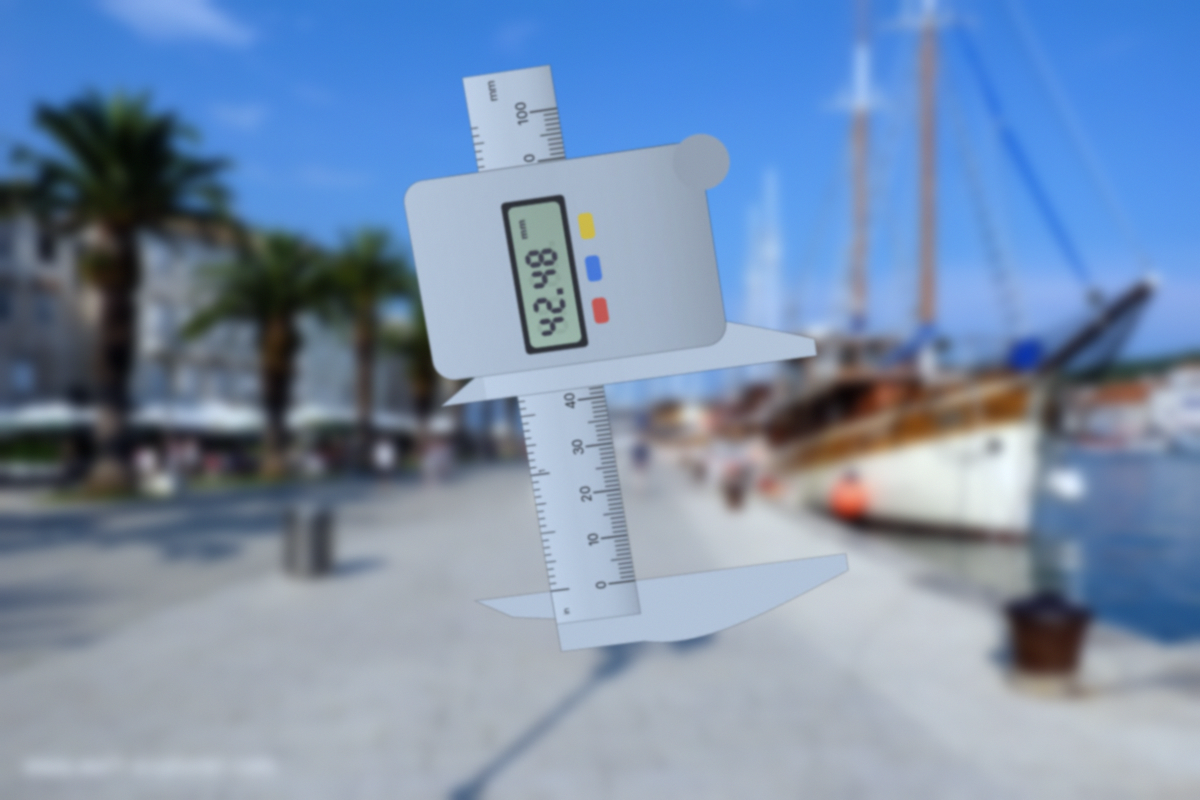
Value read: 42.48
